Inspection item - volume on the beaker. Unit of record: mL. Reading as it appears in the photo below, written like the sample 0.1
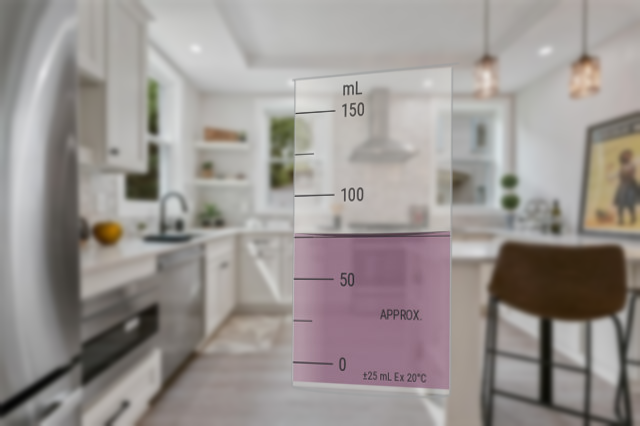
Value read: 75
